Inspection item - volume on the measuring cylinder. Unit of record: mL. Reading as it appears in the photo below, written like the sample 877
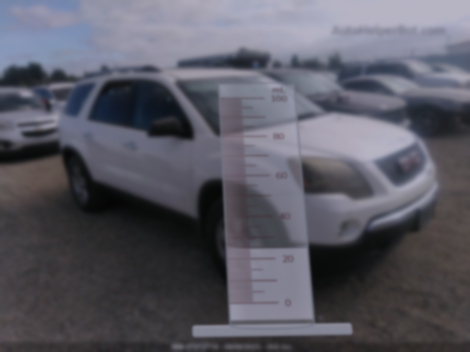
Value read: 25
